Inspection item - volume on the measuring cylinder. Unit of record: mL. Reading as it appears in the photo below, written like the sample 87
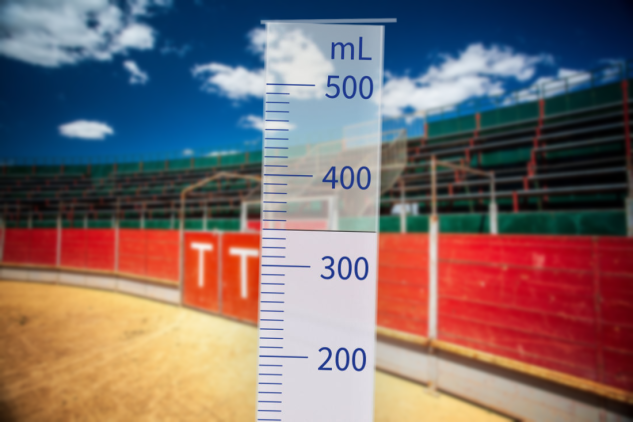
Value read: 340
